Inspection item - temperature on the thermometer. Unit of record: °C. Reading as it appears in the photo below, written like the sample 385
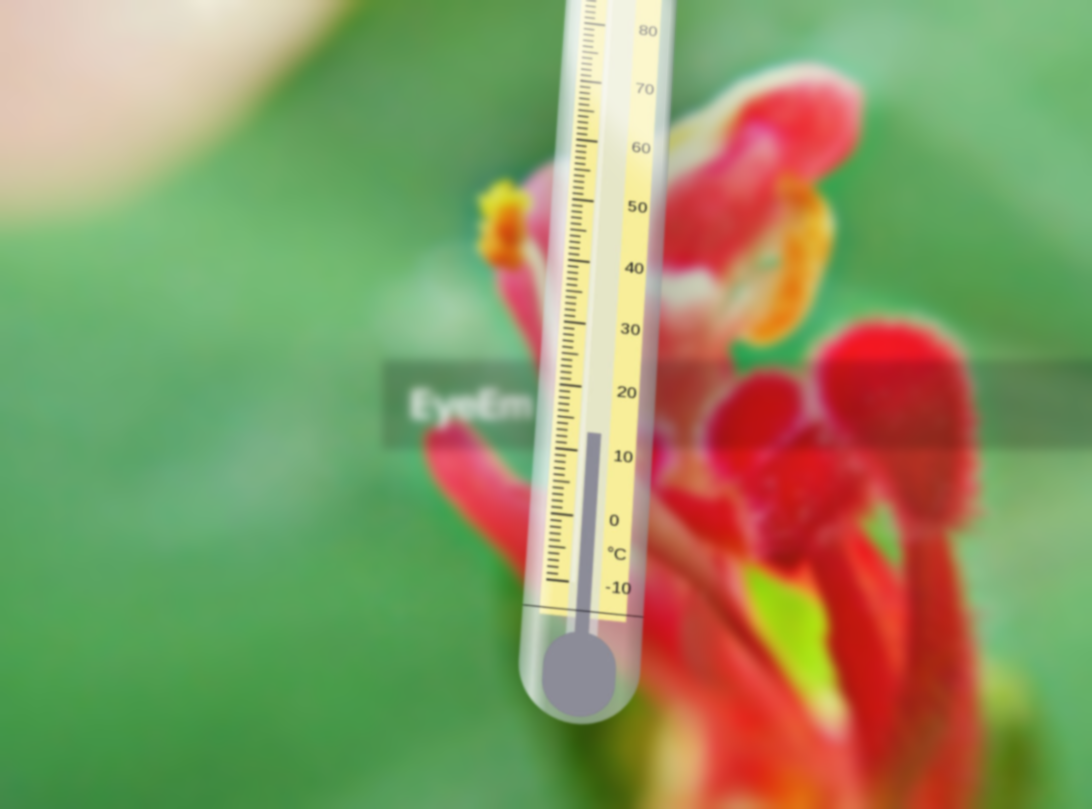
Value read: 13
